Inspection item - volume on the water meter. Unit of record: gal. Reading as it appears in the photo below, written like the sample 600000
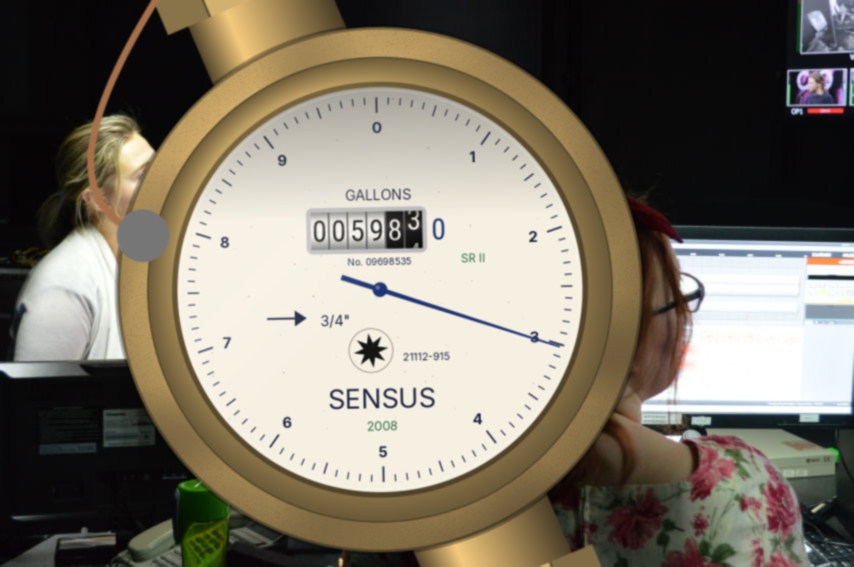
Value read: 59833.0
